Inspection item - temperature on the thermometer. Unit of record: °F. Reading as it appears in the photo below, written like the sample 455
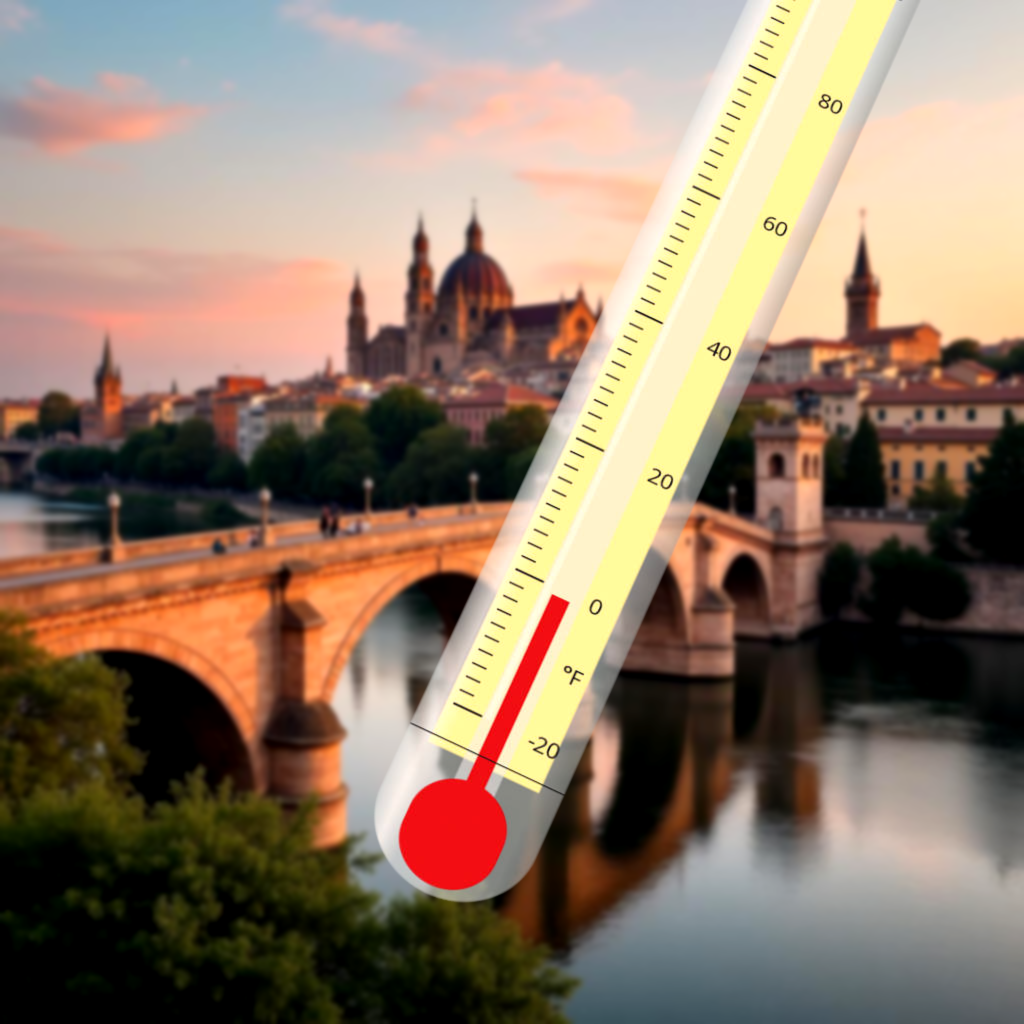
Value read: -1
